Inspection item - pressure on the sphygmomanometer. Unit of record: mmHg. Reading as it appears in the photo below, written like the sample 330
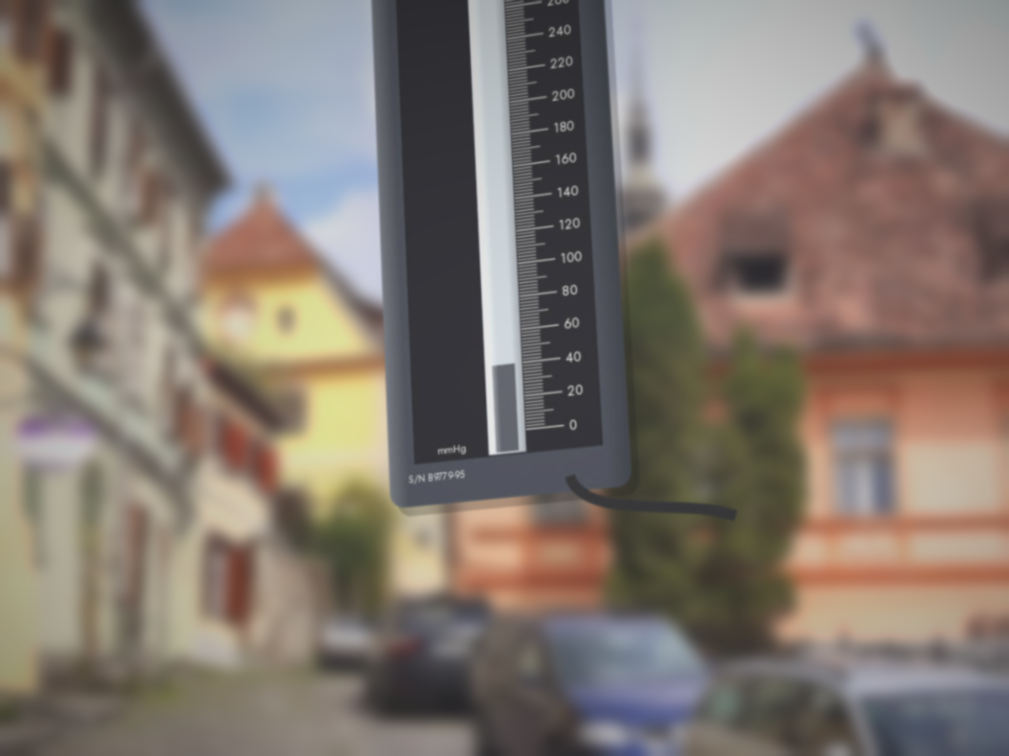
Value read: 40
